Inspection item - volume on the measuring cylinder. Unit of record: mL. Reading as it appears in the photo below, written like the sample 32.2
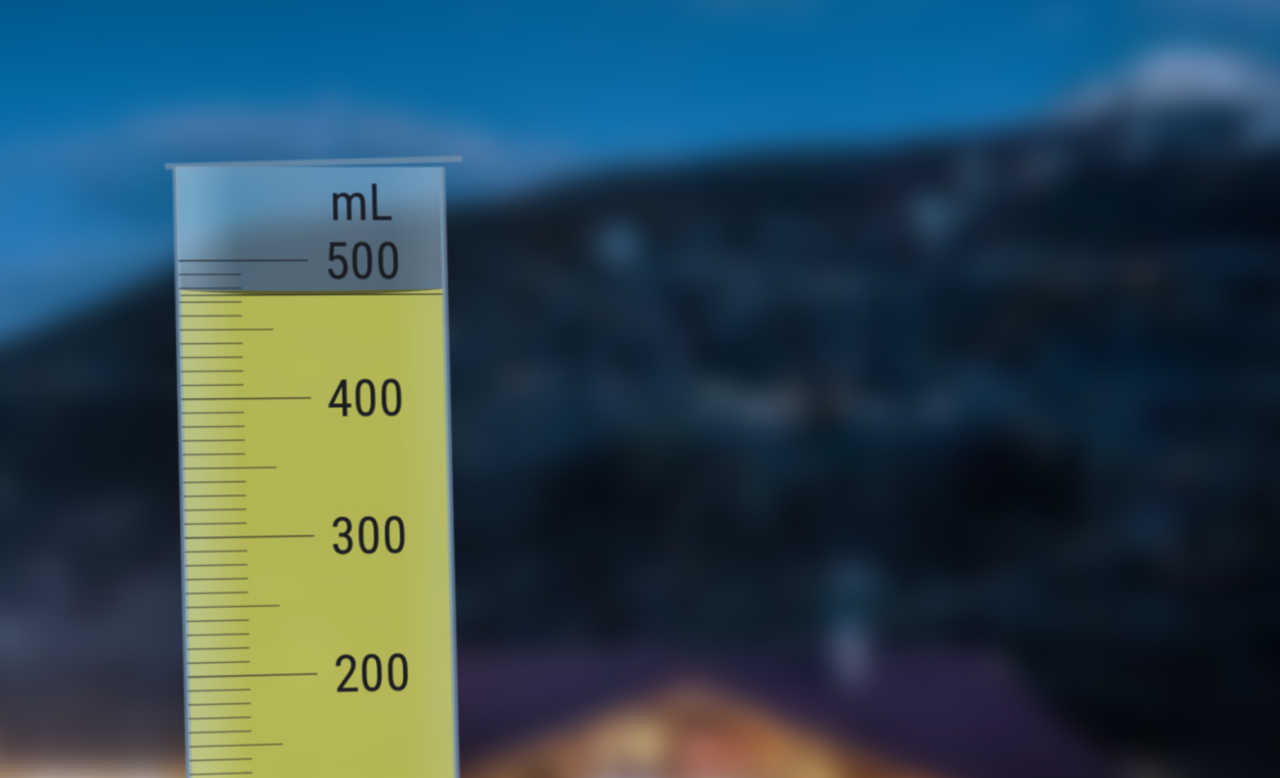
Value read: 475
